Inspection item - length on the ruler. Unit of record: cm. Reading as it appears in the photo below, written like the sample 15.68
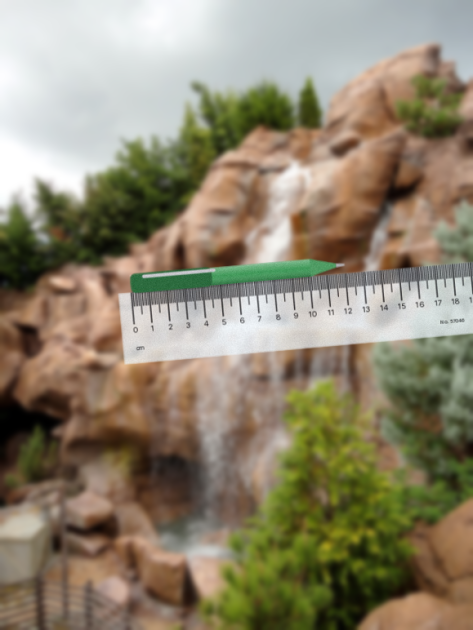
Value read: 12
